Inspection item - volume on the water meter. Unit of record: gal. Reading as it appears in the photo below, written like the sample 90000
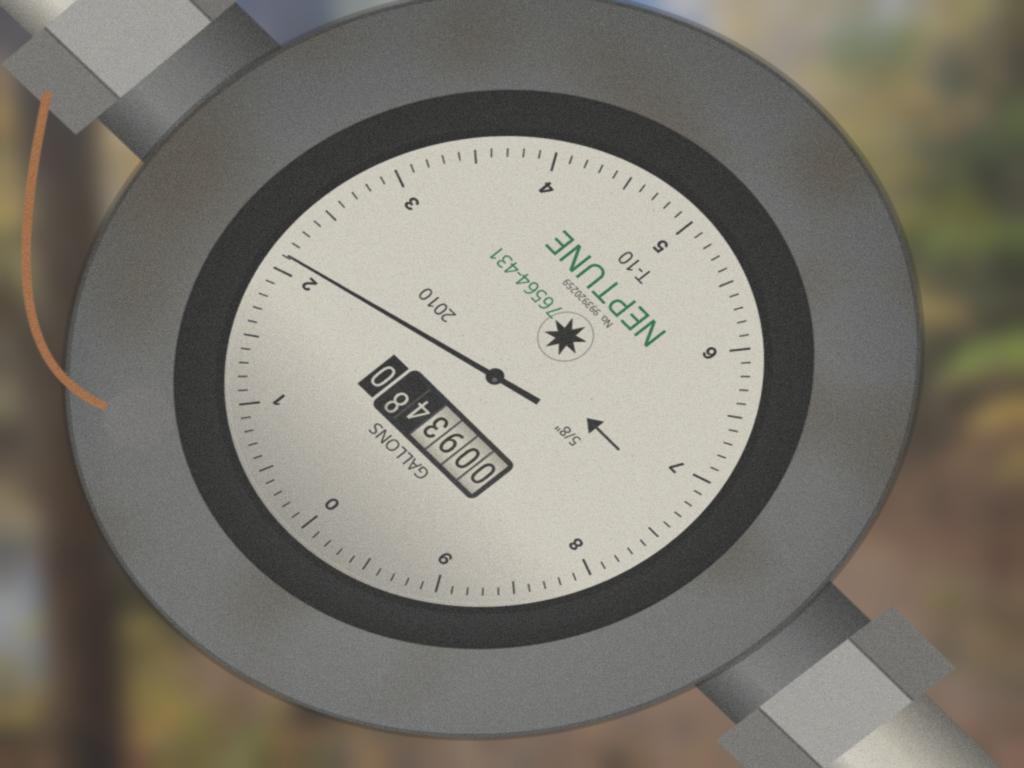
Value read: 93482.1
